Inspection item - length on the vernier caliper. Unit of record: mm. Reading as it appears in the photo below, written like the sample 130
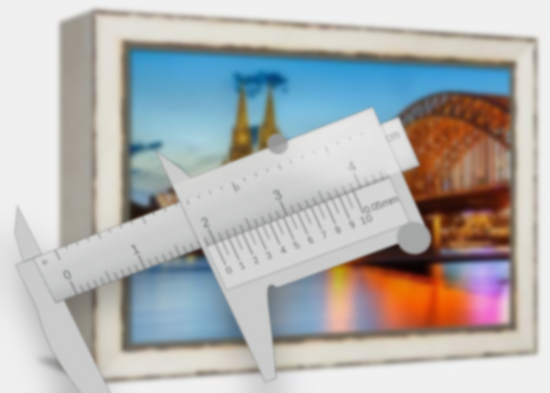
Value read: 20.0
